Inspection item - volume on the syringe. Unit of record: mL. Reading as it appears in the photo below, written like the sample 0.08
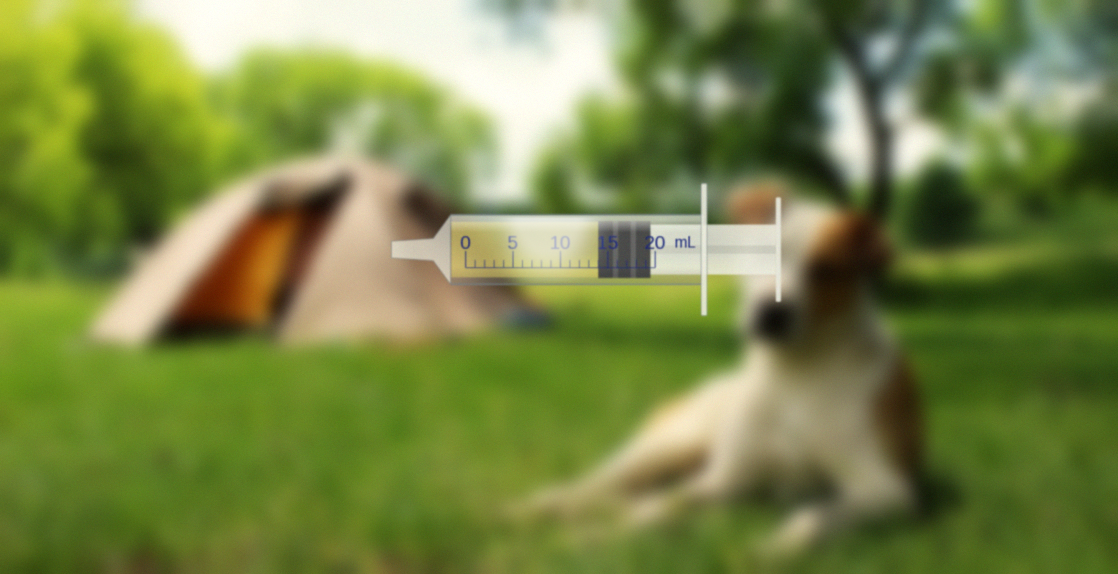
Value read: 14
